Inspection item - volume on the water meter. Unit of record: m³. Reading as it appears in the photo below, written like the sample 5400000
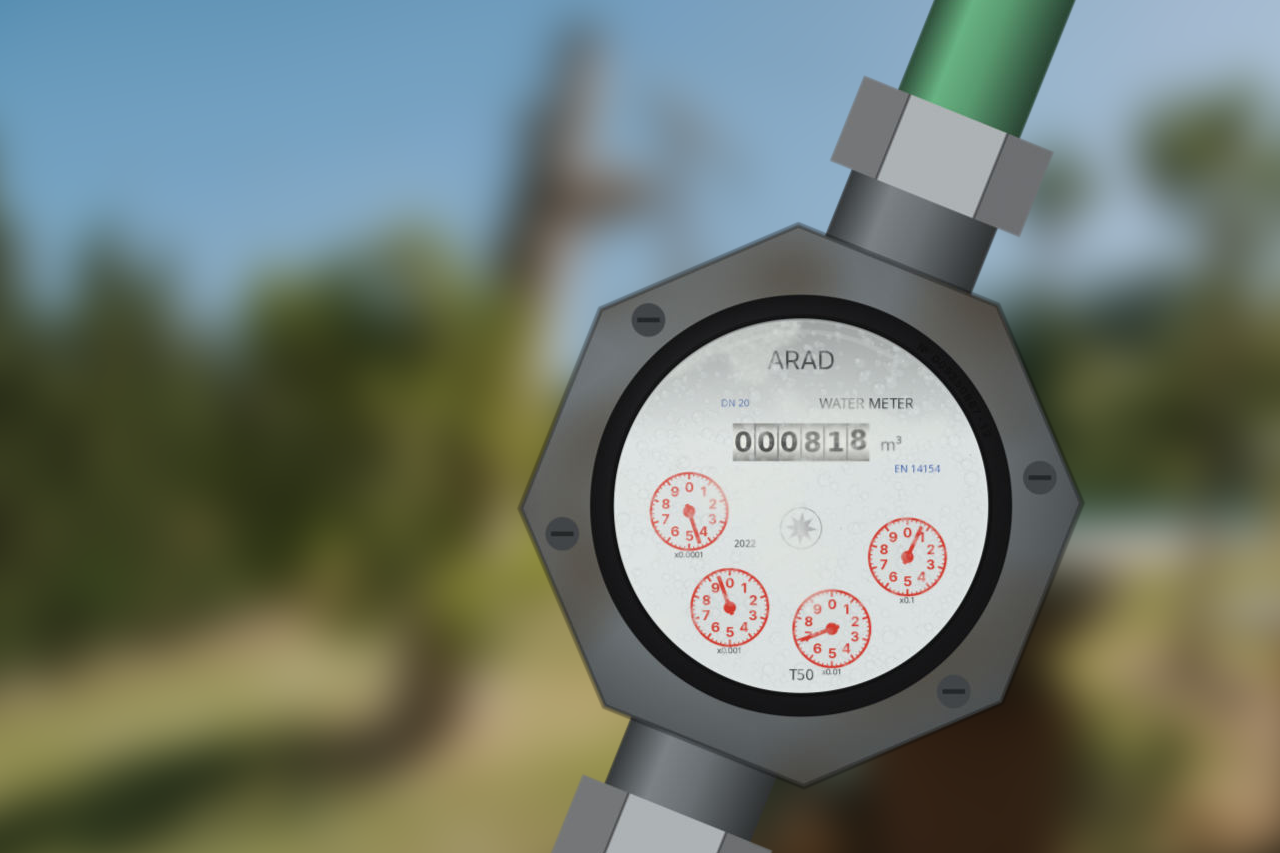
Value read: 818.0694
